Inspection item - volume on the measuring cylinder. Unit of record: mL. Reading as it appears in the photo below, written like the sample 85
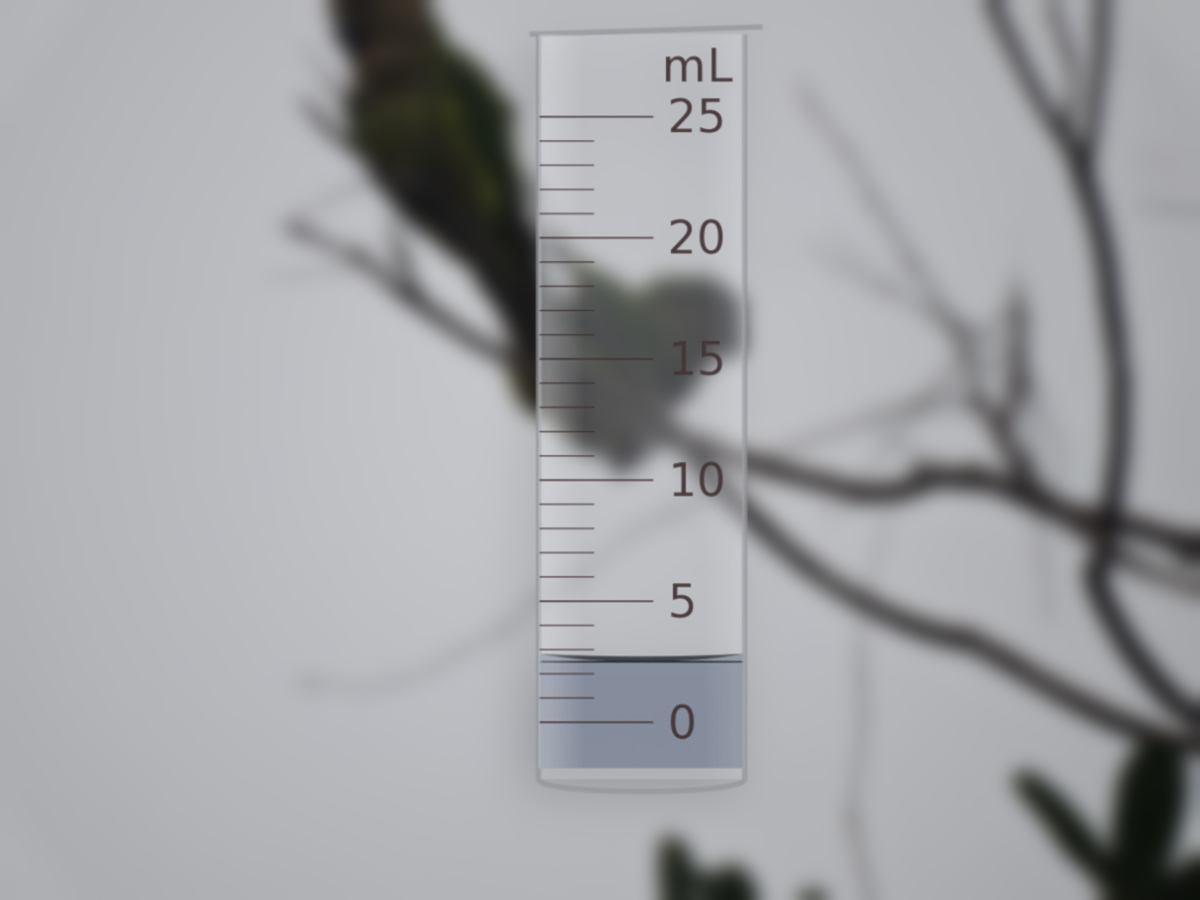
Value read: 2.5
